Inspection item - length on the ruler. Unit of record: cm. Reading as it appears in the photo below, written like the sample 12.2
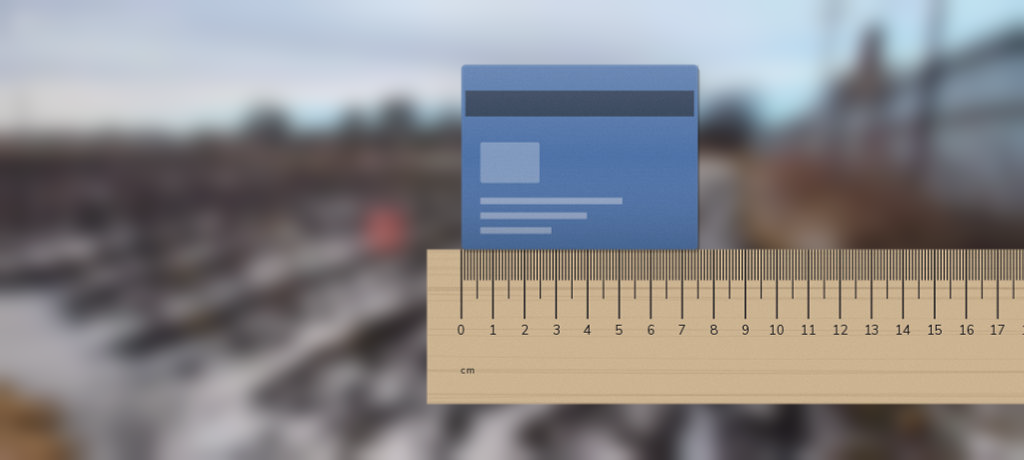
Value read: 7.5
